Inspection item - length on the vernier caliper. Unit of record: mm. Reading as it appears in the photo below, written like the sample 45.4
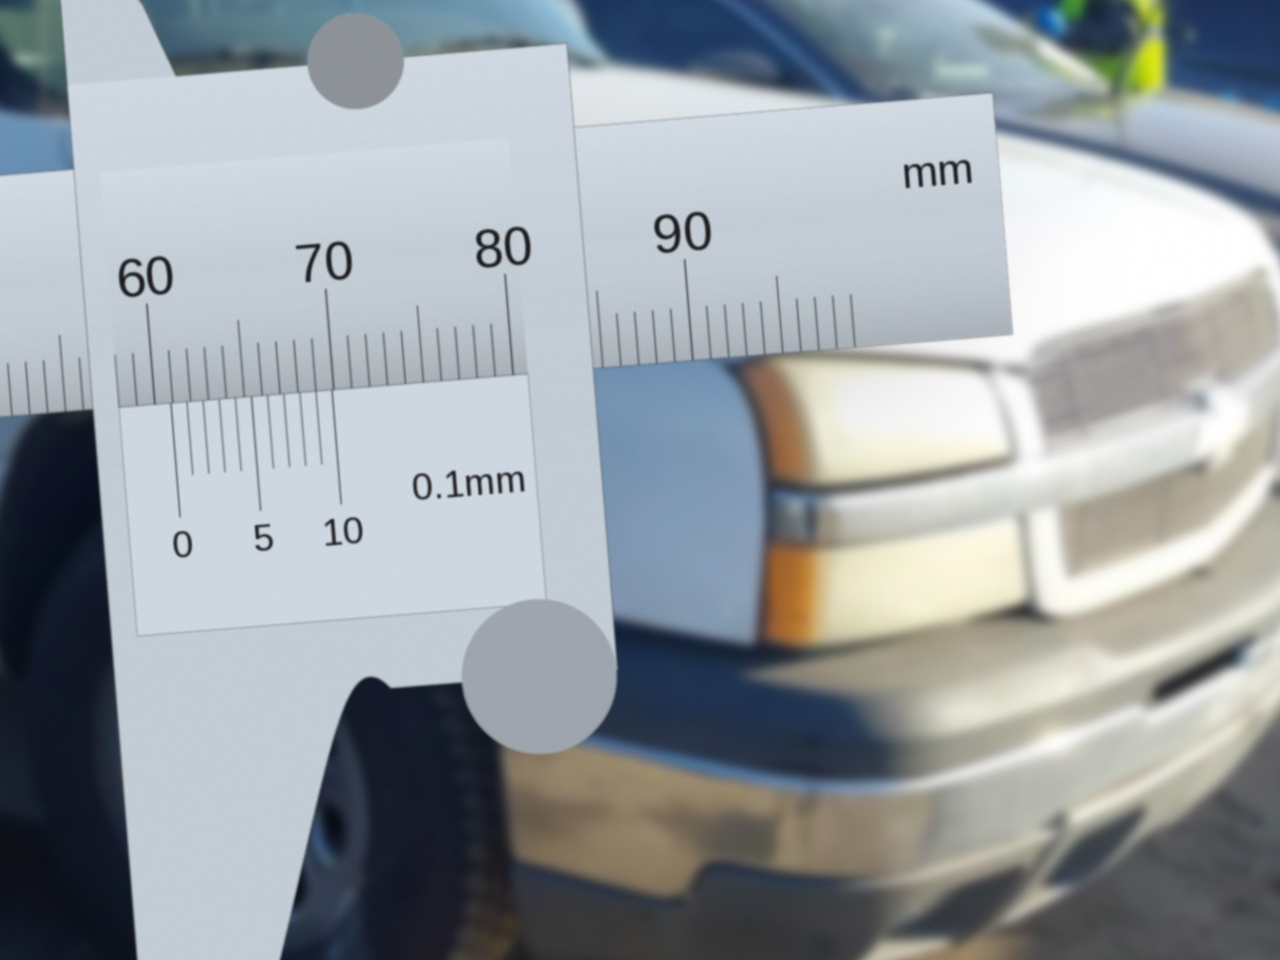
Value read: 60.9
